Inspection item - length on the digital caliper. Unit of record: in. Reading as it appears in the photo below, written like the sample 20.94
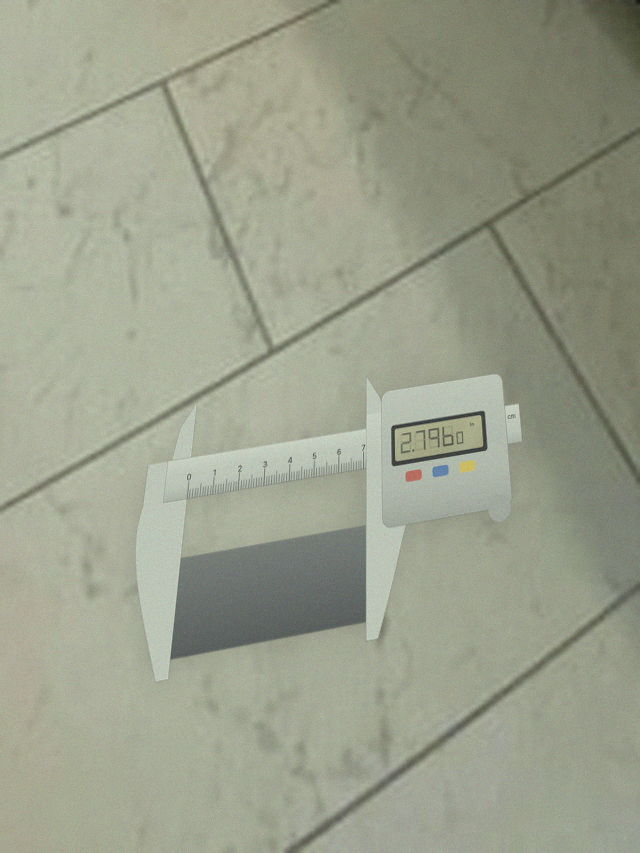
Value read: 2.7960
